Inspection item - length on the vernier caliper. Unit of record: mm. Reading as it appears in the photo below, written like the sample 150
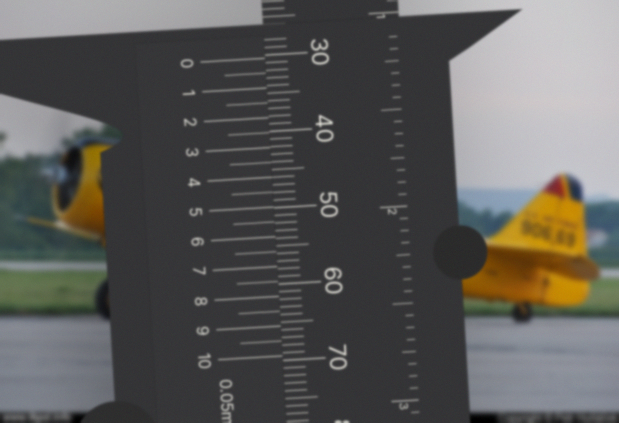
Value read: 30.4
